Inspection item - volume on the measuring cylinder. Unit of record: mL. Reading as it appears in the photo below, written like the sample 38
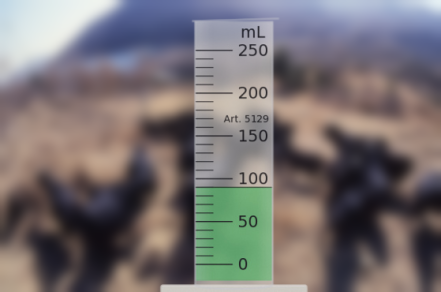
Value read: 90
